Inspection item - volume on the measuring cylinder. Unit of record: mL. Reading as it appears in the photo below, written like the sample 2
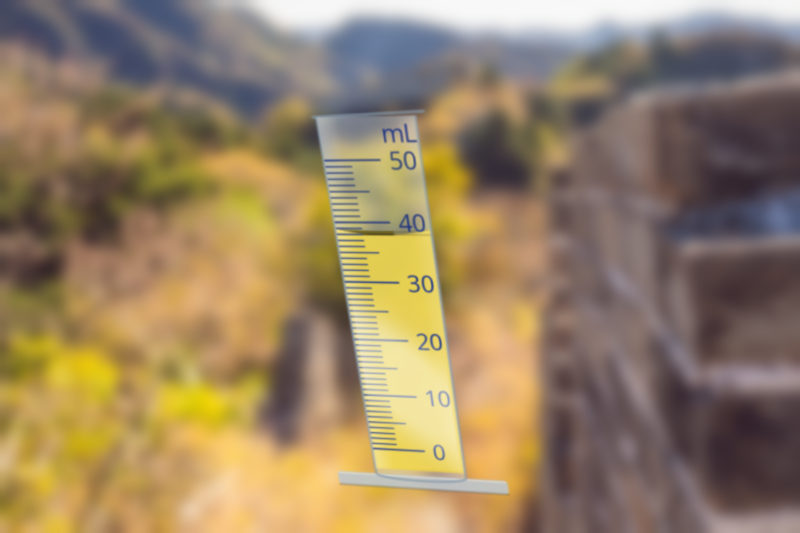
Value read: 38
